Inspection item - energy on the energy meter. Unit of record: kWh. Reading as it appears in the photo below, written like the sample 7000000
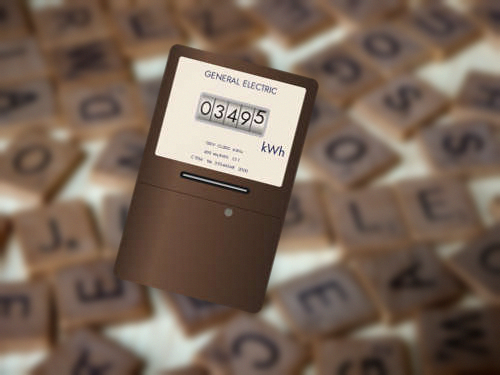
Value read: 3495
